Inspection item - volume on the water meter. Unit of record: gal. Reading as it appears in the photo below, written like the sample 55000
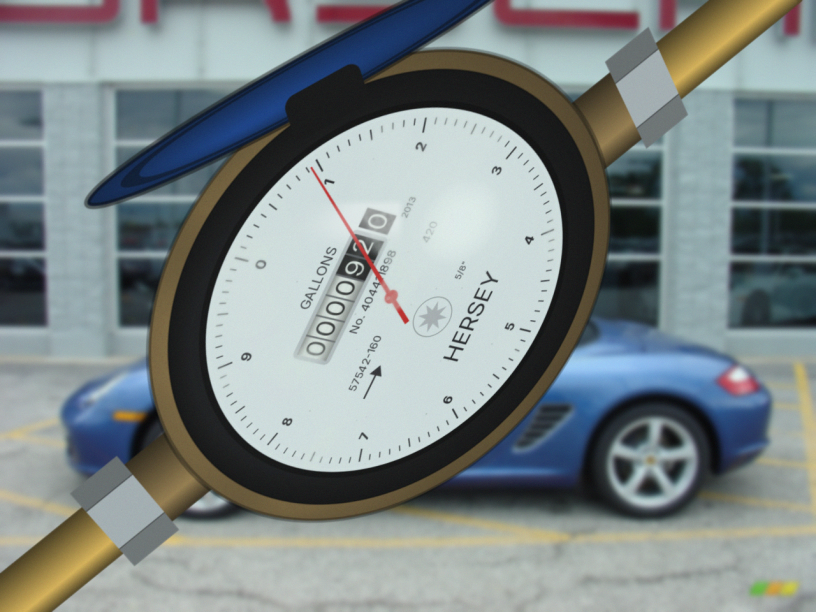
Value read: 920.9
